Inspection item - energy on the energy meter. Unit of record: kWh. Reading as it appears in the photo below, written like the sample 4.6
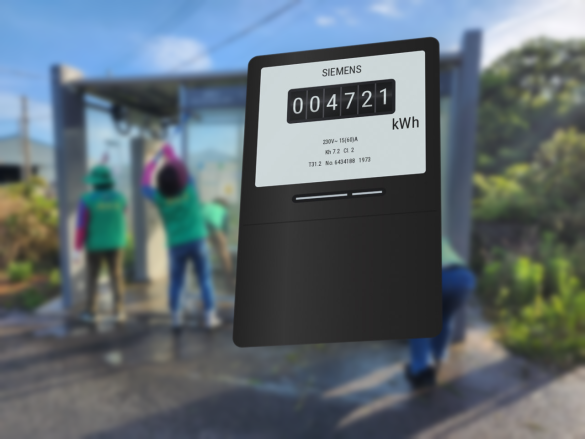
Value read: 4721
